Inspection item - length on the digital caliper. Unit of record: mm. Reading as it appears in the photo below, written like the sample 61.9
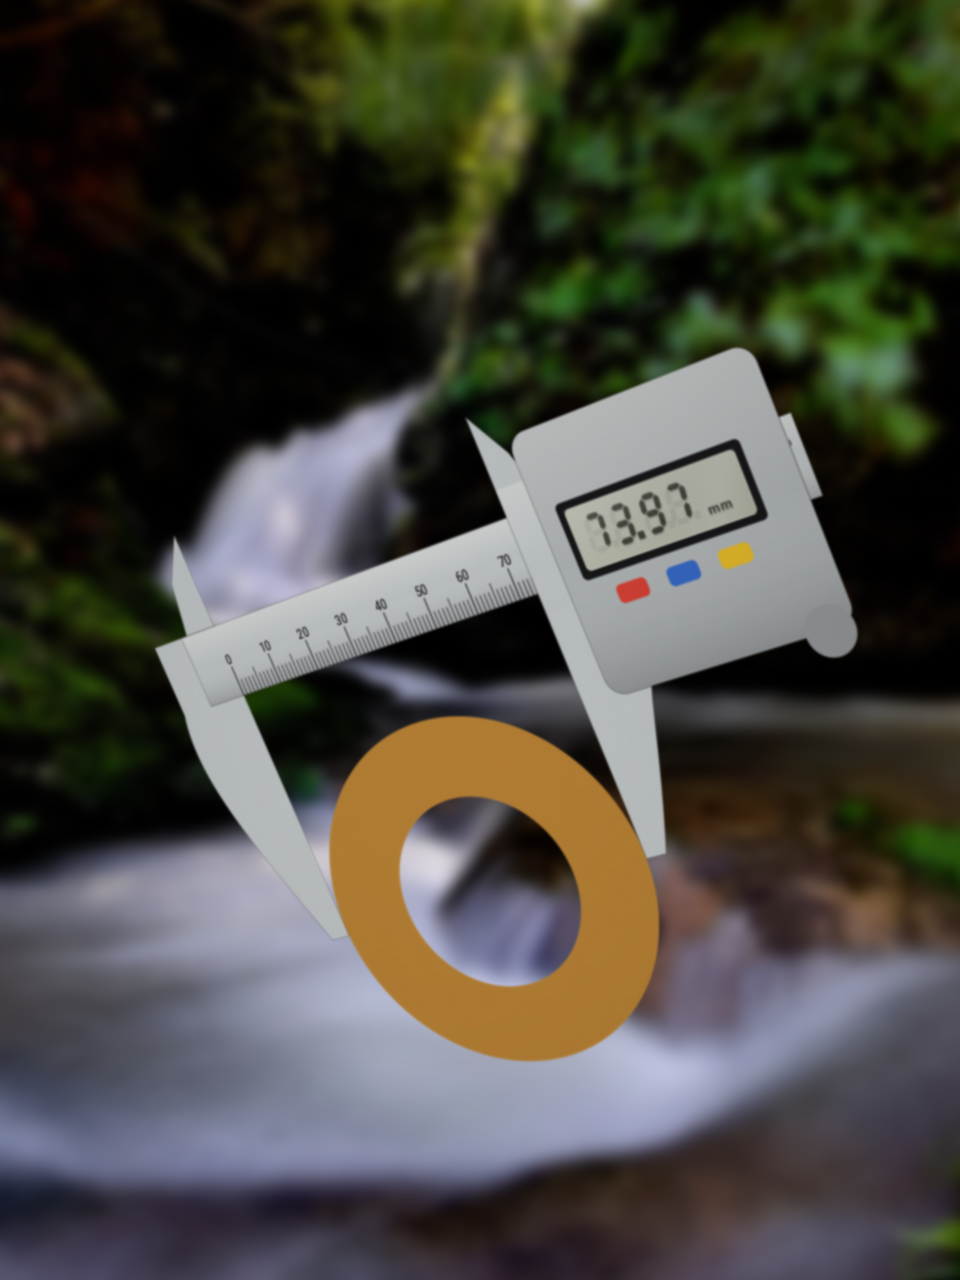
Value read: 73.97
